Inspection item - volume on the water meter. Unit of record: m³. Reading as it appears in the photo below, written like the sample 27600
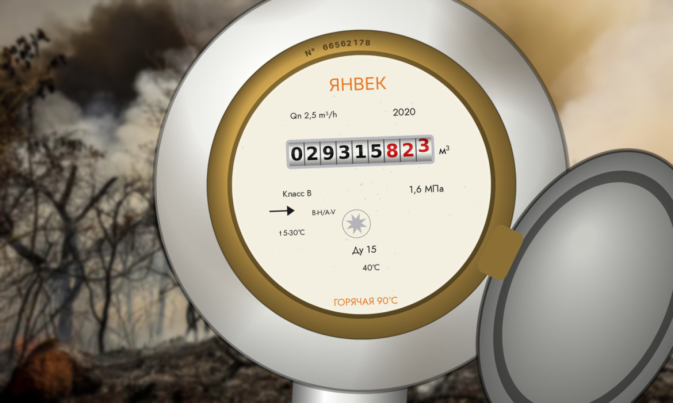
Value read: 29315.823
